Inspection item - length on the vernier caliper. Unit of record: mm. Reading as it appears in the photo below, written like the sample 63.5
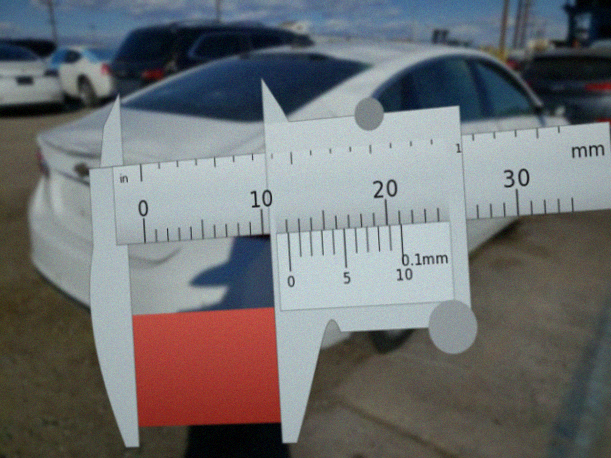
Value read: 12.1
